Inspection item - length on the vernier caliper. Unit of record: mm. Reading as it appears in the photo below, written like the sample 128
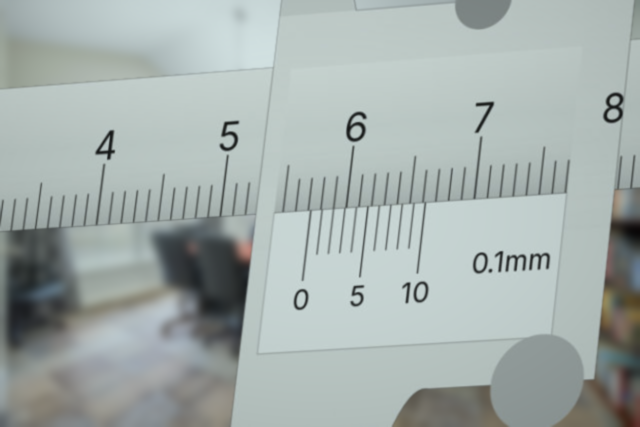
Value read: 57.2
